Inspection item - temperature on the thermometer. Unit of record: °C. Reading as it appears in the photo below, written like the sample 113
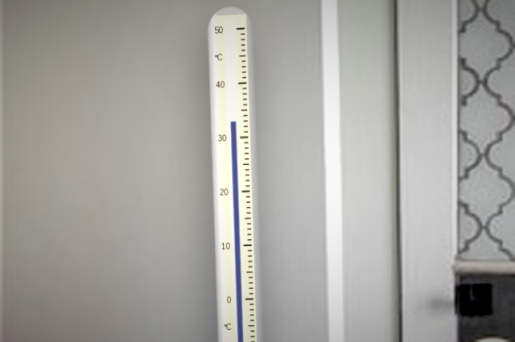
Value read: 33
